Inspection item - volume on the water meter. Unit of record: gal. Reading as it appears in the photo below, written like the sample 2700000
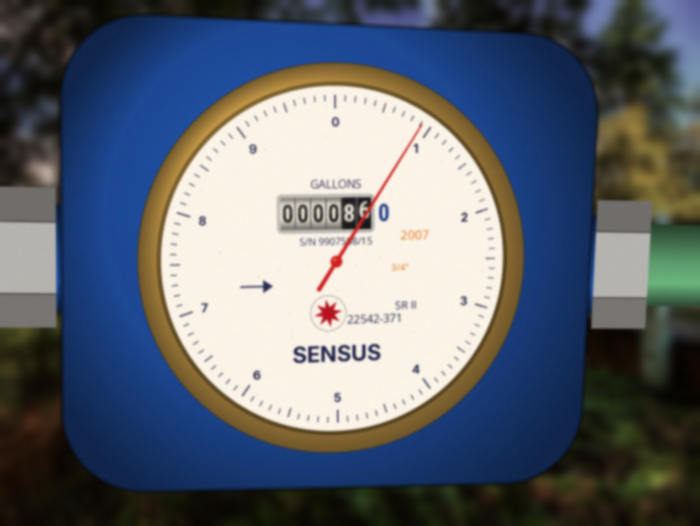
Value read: 860.9
